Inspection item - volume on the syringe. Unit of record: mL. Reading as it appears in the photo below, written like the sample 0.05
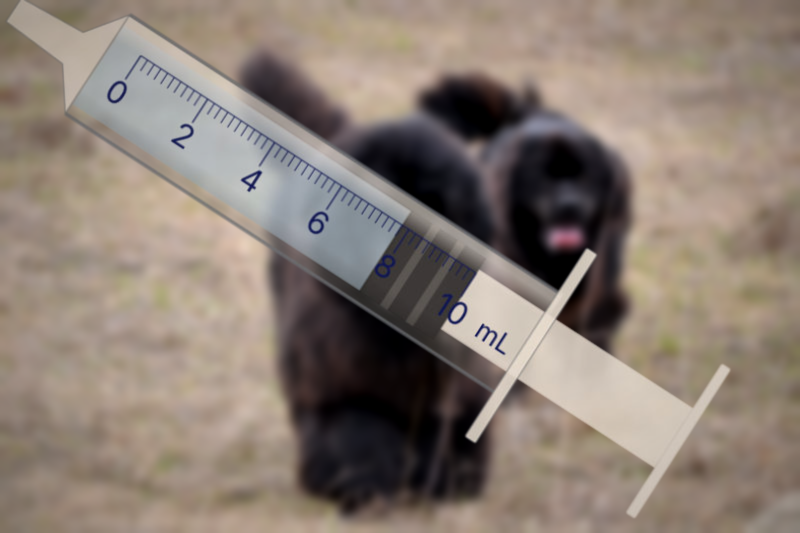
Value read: 7.8
